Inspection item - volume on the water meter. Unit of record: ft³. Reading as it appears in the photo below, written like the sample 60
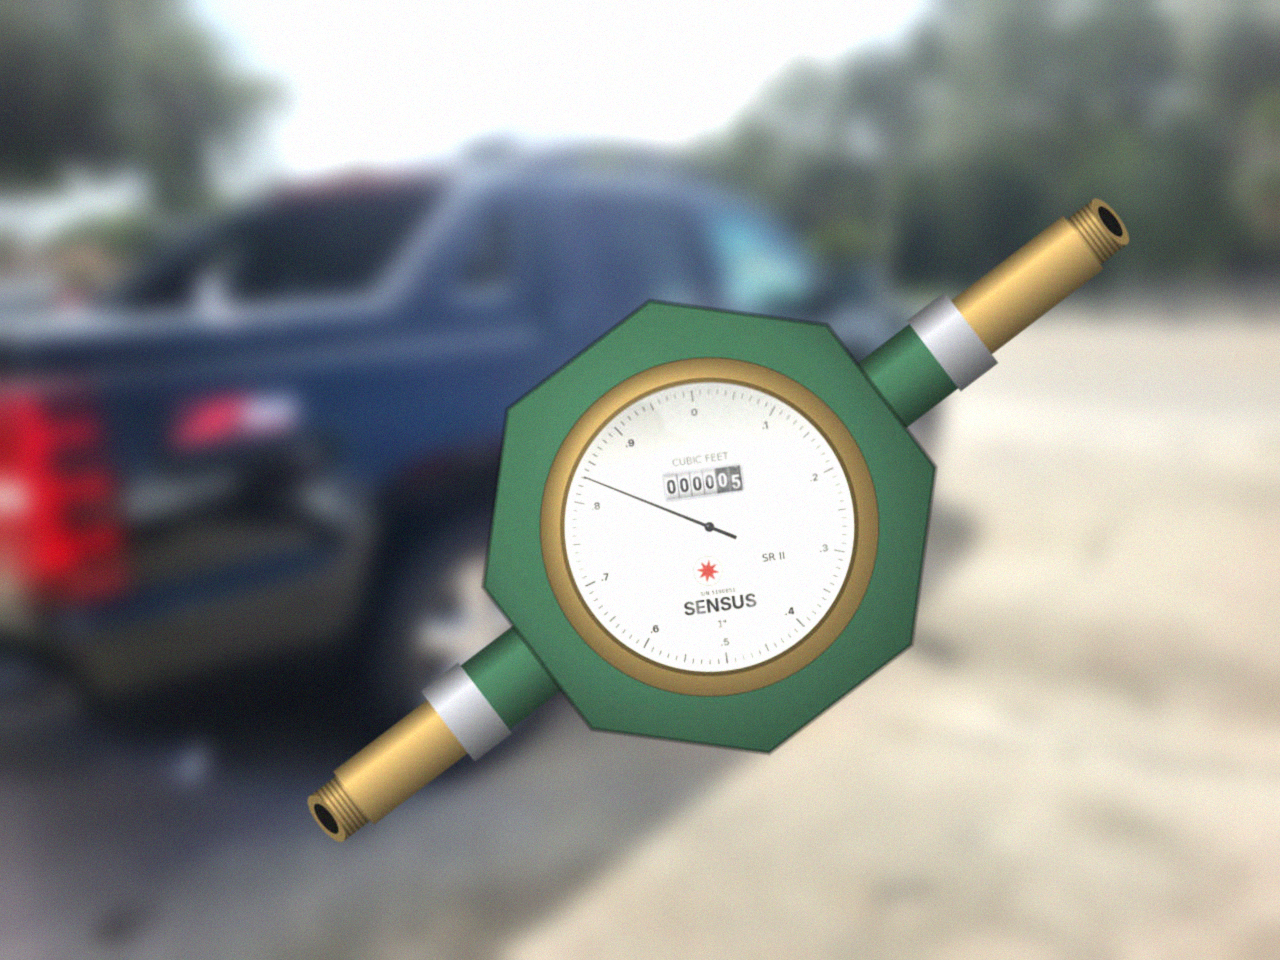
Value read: 4.83
